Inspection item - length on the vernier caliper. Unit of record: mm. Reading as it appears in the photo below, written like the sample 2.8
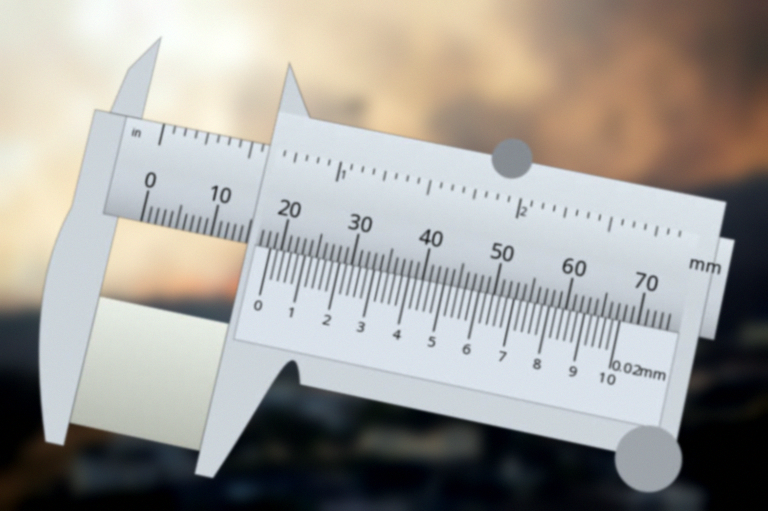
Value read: 18.5
